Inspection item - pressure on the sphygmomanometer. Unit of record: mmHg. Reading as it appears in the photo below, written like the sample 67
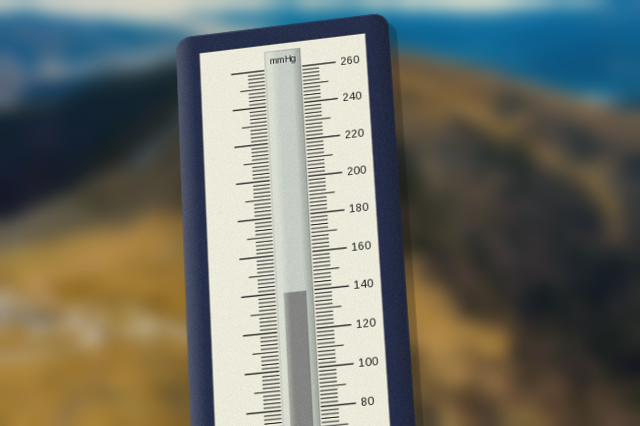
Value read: 140
